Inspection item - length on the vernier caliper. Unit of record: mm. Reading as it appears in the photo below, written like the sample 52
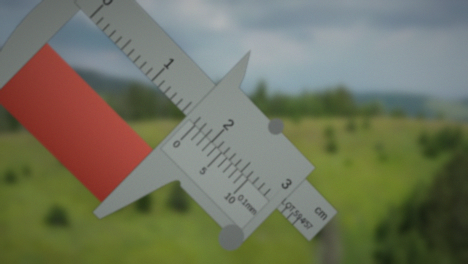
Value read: 17.2
